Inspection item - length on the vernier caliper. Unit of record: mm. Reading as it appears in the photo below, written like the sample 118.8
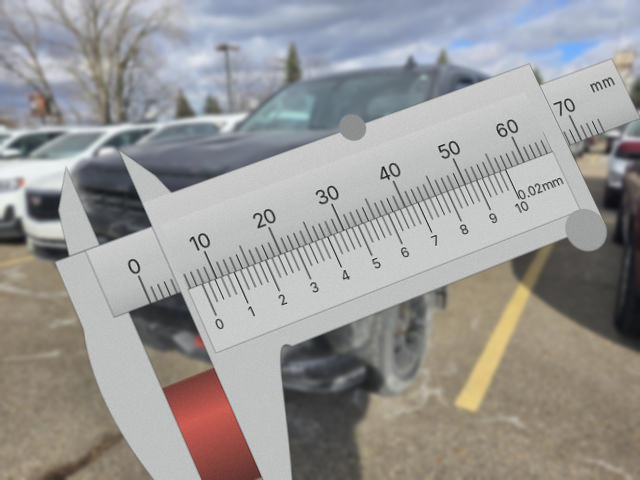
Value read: 7.8
